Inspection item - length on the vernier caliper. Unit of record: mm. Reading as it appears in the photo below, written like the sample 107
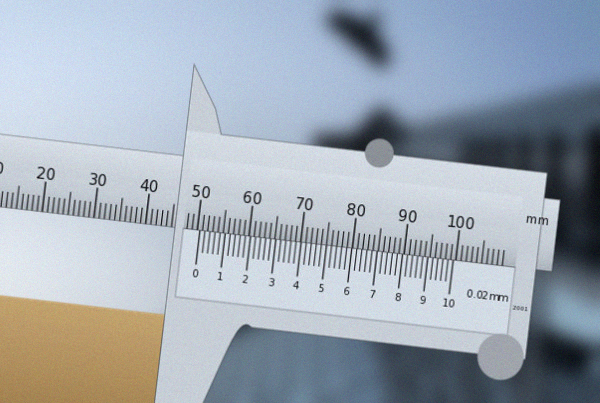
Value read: 50.5
